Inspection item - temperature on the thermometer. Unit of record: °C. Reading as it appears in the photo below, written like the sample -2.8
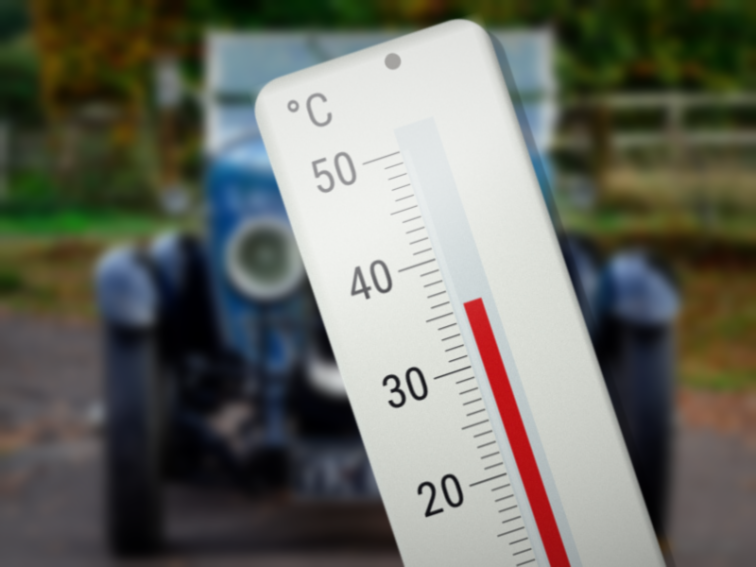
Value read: 35.5
